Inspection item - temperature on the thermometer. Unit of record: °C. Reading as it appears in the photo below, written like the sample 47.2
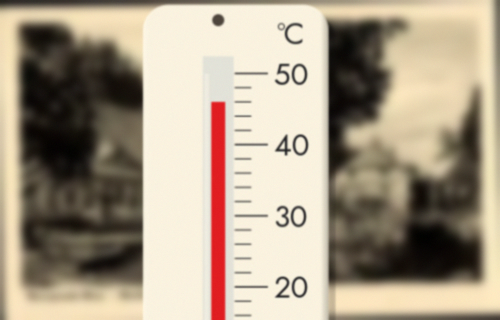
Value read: 46
